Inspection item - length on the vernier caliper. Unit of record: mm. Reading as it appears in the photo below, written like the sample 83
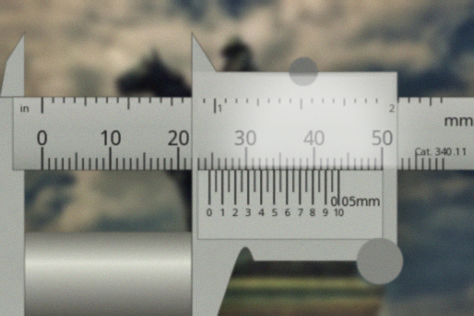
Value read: 24.6
